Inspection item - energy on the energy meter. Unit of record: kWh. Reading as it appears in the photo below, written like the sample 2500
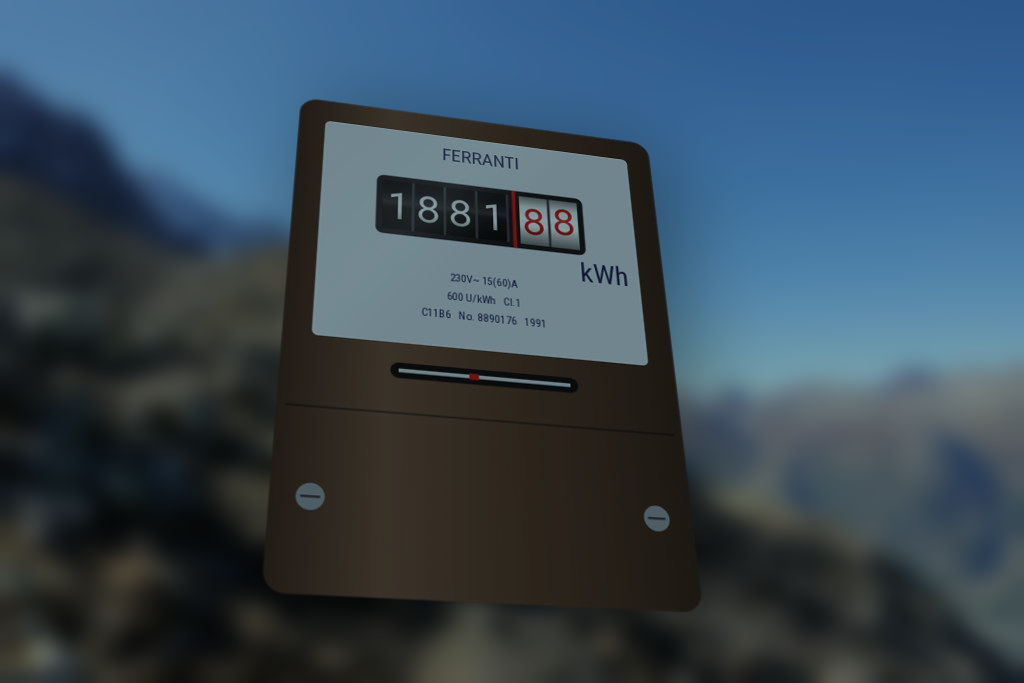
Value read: 1881.88
